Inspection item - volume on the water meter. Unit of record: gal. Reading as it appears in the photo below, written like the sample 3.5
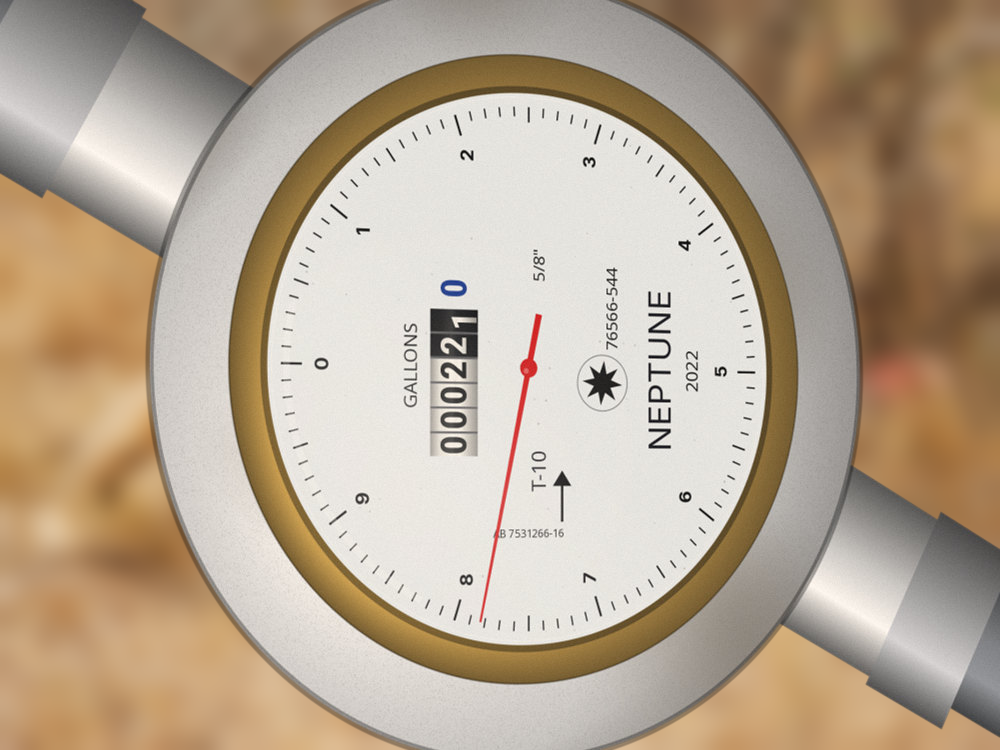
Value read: 2207.8
